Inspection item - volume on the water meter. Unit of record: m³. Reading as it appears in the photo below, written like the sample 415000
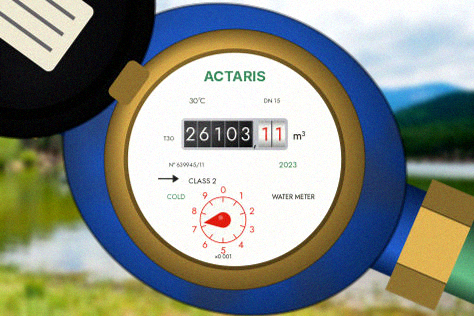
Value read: 26103.117
